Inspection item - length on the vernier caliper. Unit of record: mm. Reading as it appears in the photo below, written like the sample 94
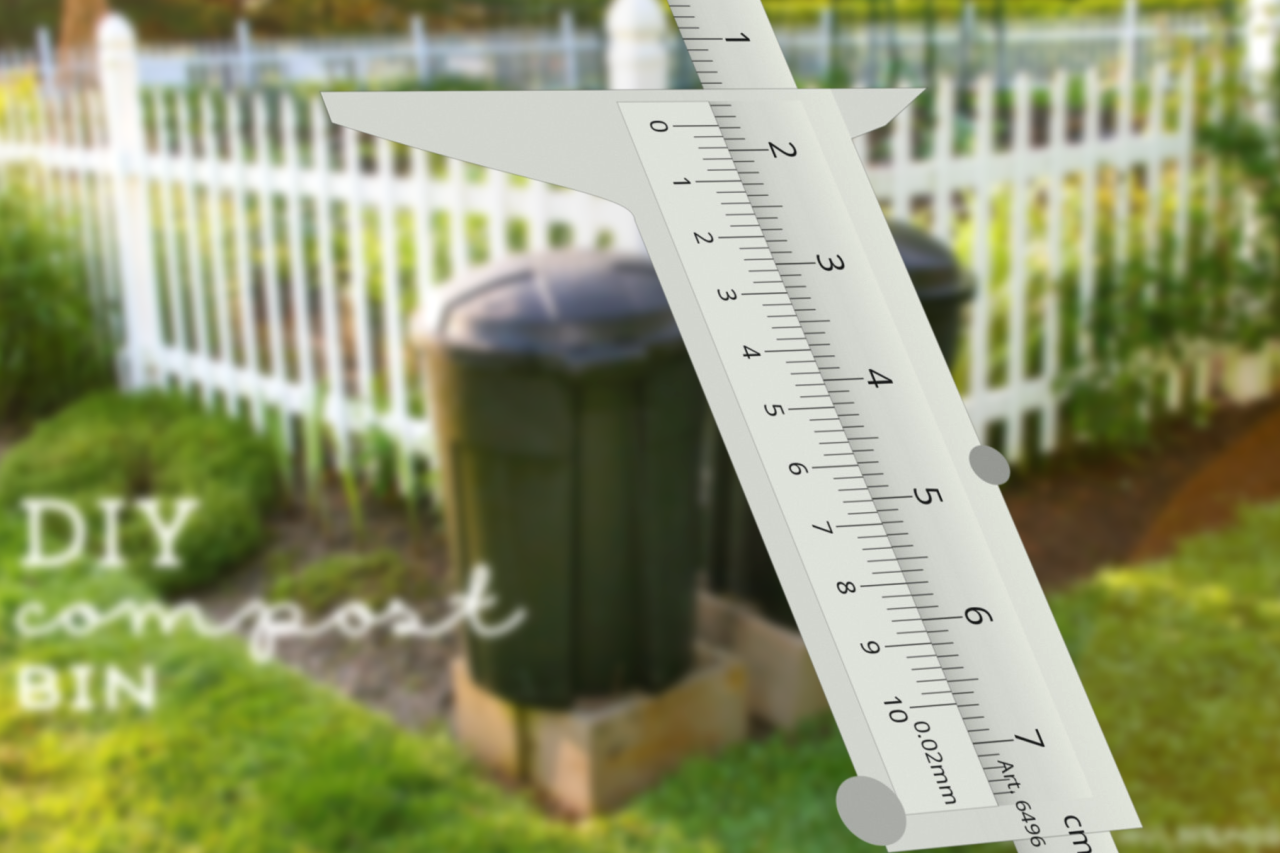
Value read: 17.8
